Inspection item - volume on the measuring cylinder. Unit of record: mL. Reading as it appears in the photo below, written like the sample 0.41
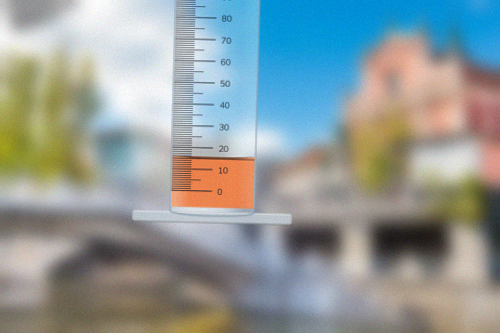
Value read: 15
